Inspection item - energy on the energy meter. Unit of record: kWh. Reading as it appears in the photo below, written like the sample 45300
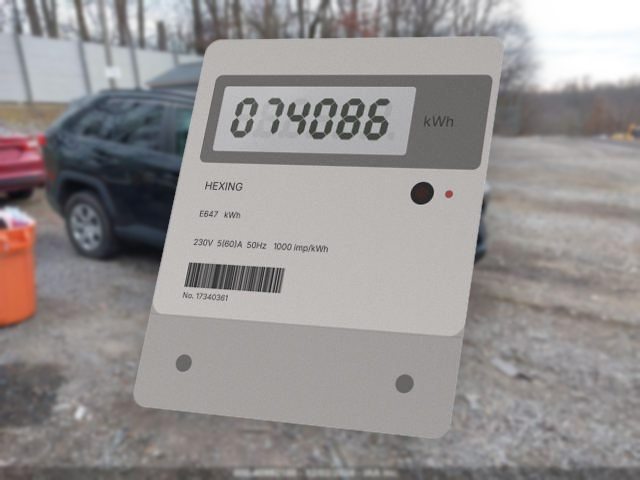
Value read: 74086
